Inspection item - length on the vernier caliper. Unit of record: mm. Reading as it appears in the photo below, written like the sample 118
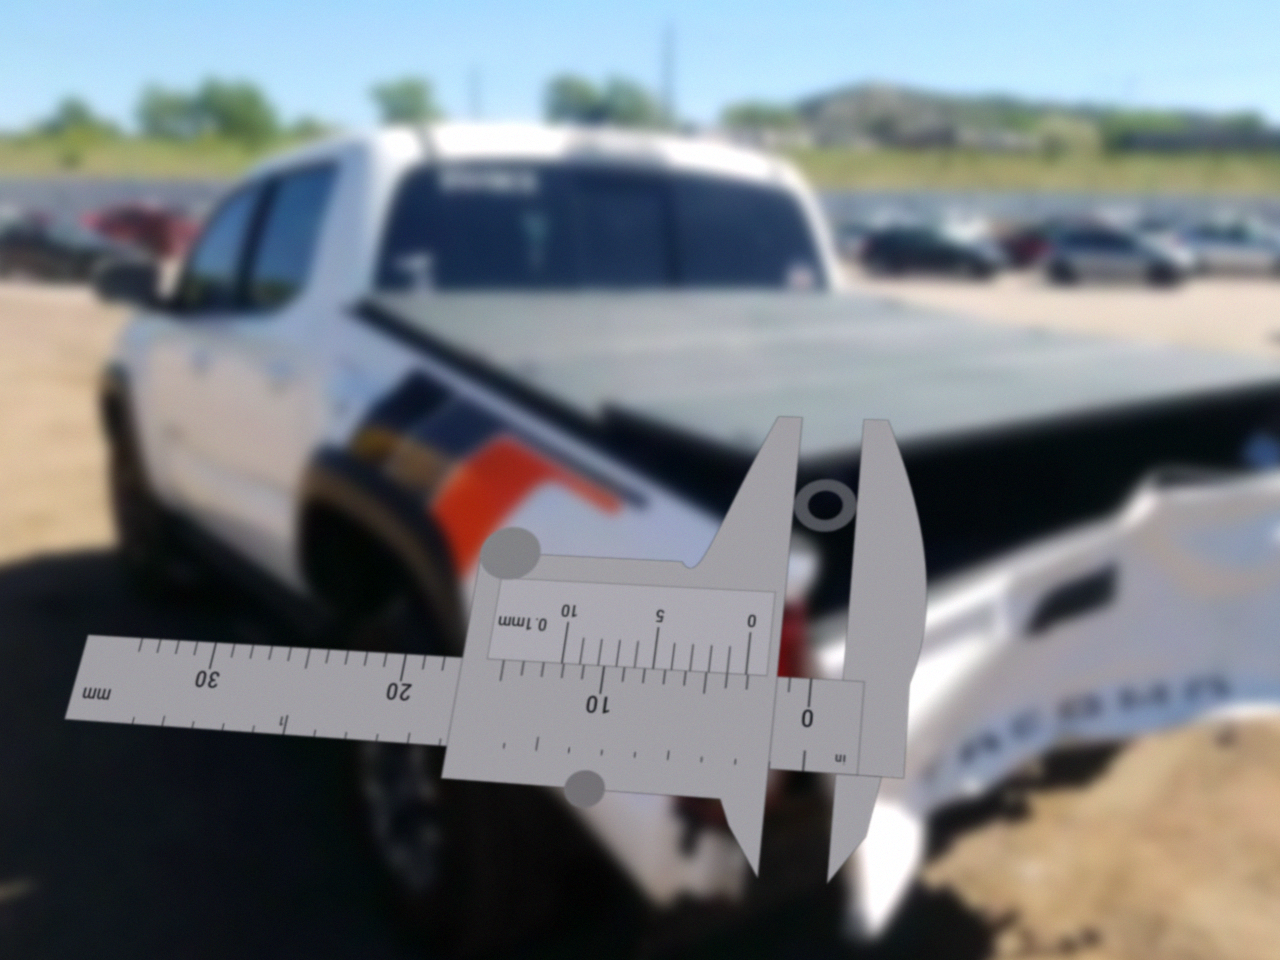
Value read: 3.1
